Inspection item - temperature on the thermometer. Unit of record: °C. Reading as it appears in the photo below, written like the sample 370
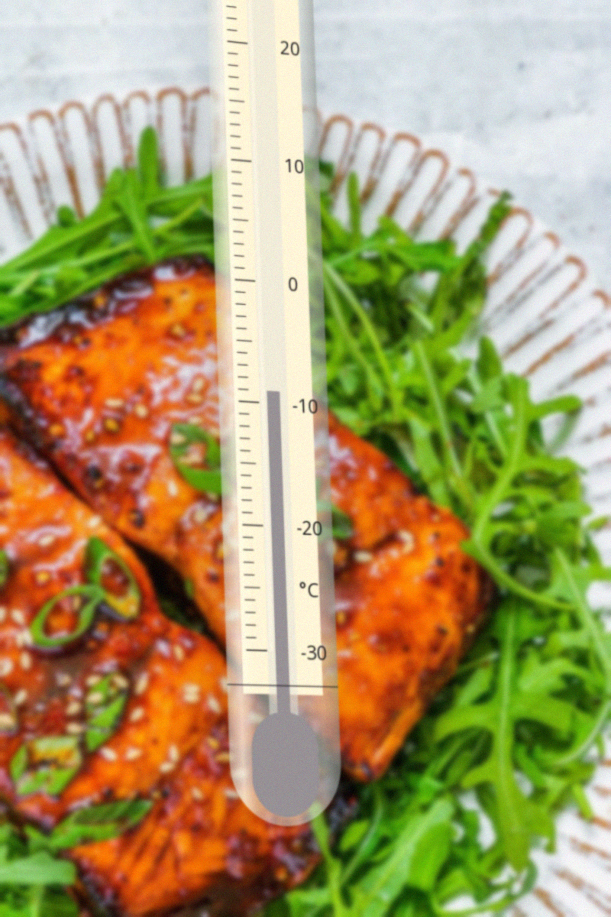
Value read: -9
